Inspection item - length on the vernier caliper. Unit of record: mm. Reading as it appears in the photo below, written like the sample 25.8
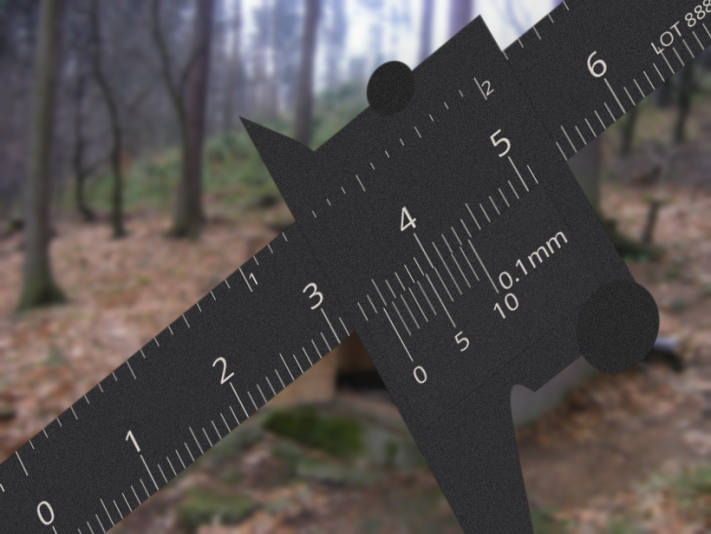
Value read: 34.7
